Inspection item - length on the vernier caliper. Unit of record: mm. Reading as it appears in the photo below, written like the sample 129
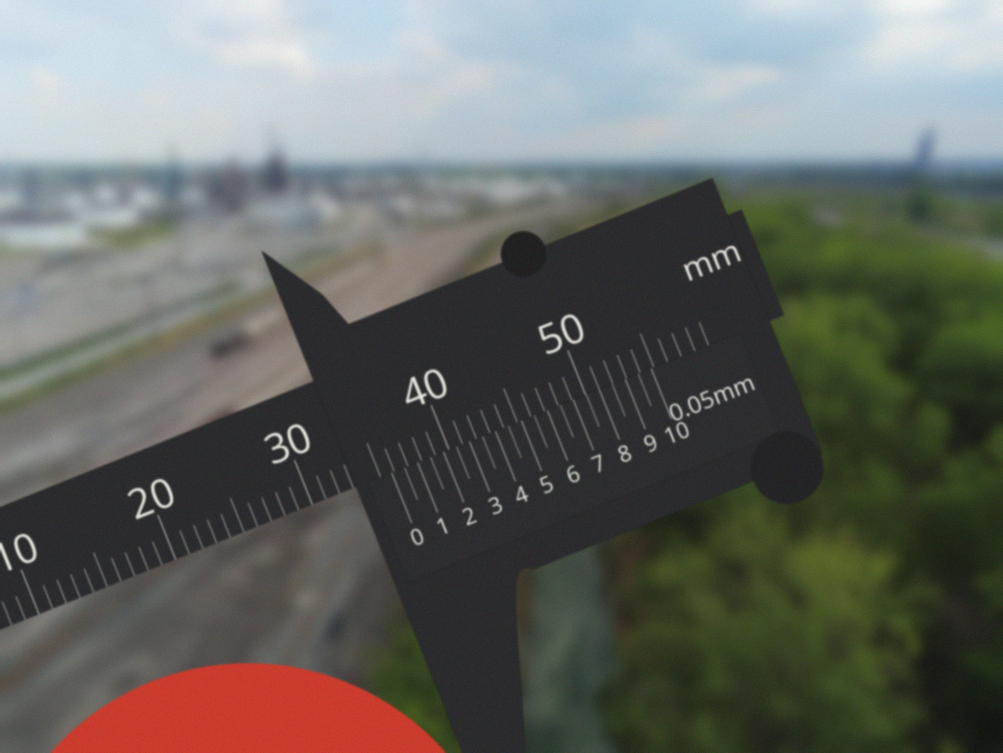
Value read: 35.8
